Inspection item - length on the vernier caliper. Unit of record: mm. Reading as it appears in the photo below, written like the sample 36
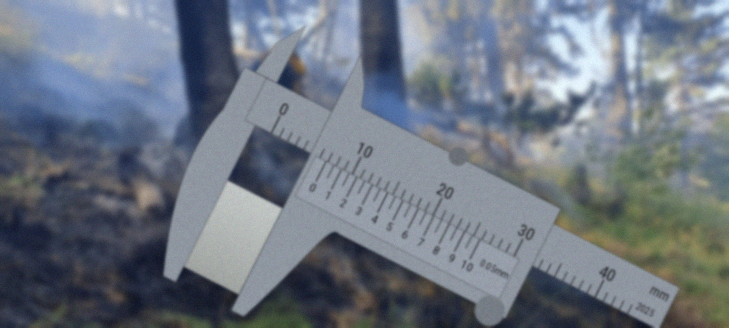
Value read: 6.8
